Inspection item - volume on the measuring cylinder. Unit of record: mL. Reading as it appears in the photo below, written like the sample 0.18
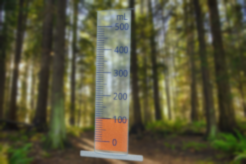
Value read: 100
